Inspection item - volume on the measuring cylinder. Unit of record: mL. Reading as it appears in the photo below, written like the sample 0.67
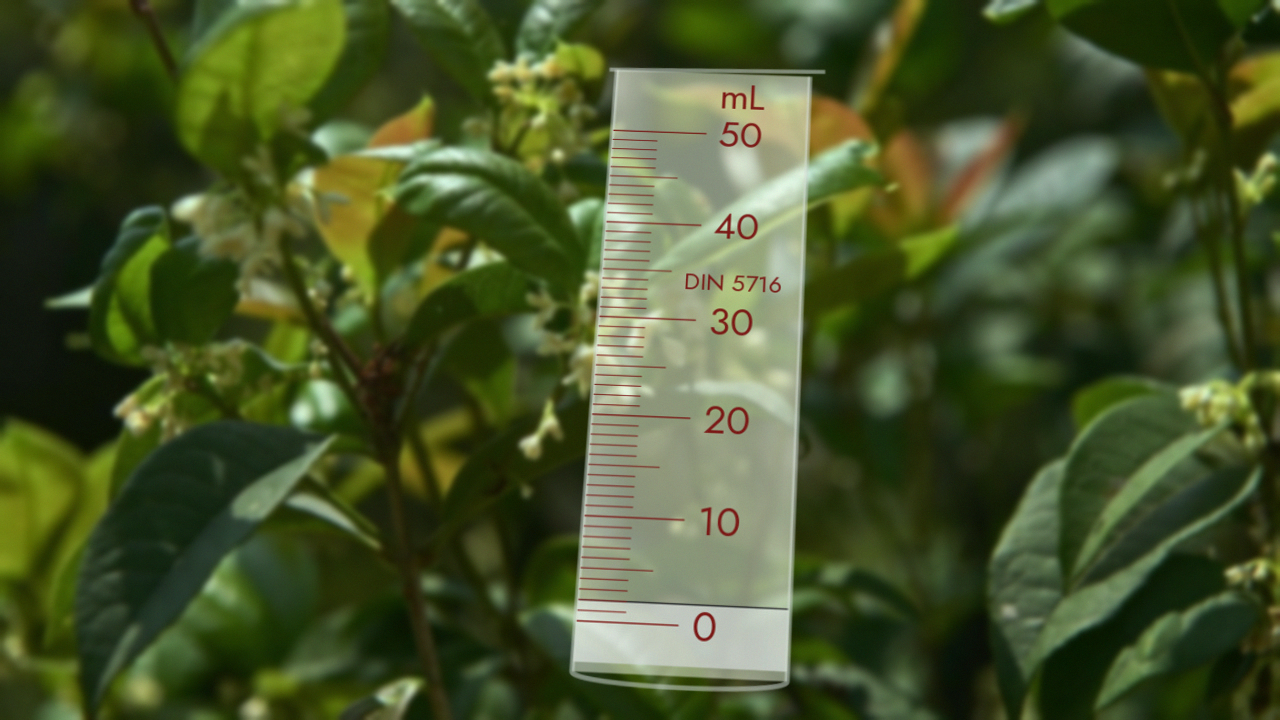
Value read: 2
